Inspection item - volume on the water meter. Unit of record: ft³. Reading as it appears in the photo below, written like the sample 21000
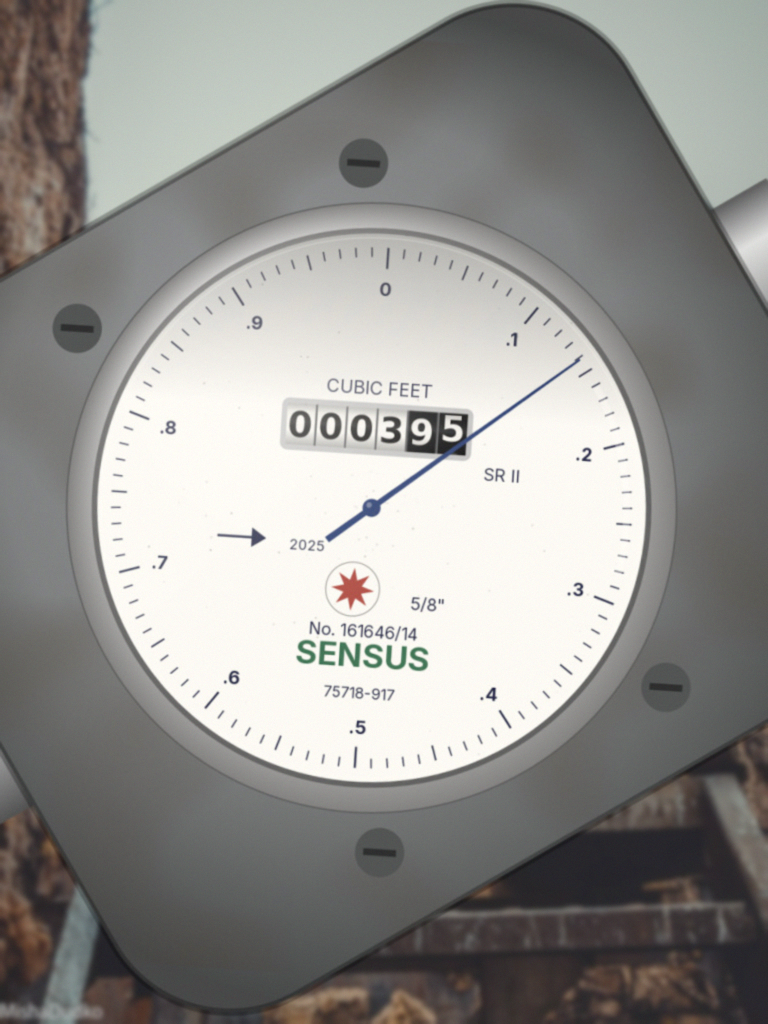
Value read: 395.14
